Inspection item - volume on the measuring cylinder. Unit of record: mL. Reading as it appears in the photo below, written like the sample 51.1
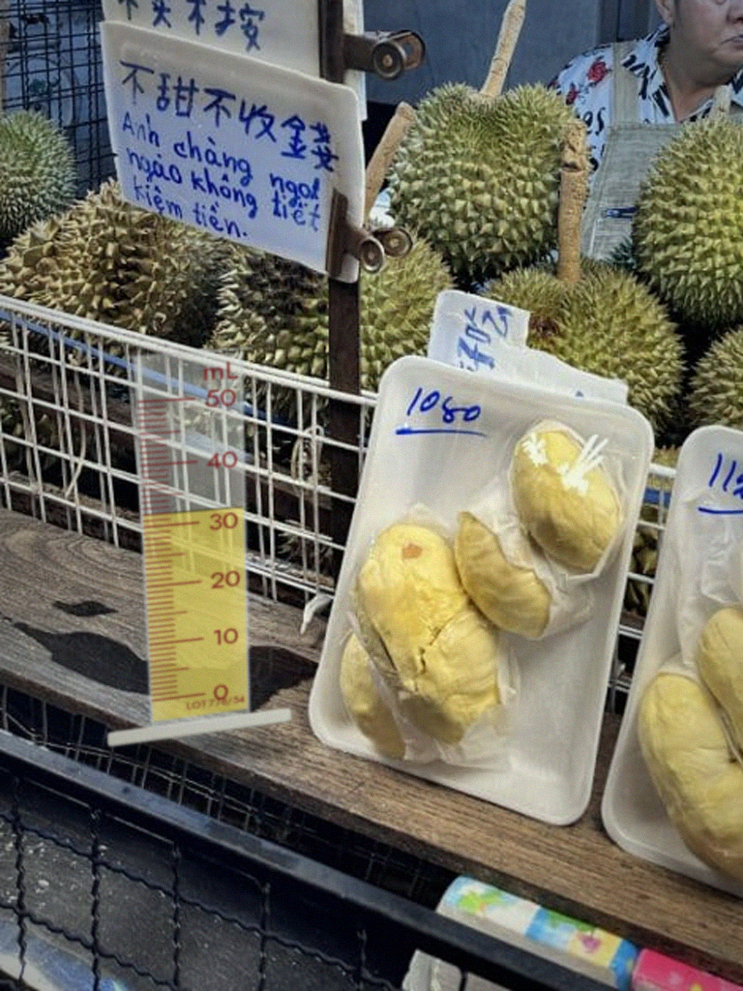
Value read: 32
